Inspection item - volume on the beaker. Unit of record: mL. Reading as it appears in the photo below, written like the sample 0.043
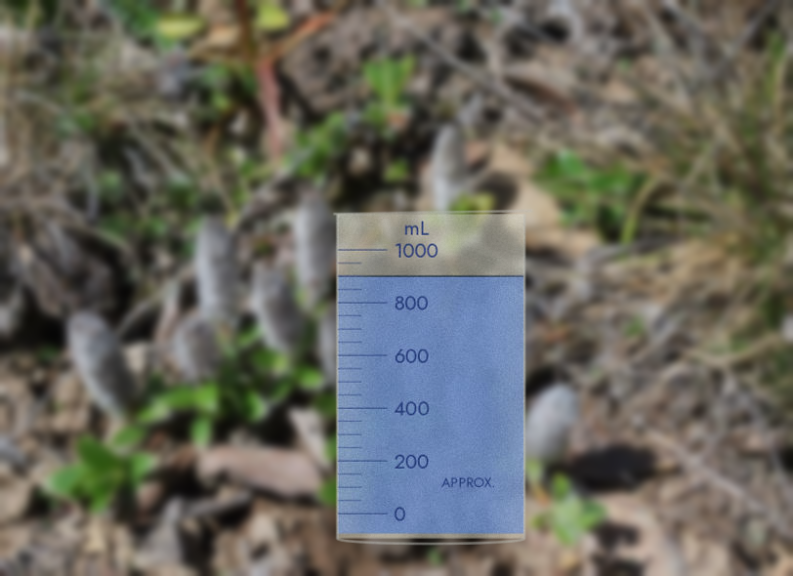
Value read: 900
